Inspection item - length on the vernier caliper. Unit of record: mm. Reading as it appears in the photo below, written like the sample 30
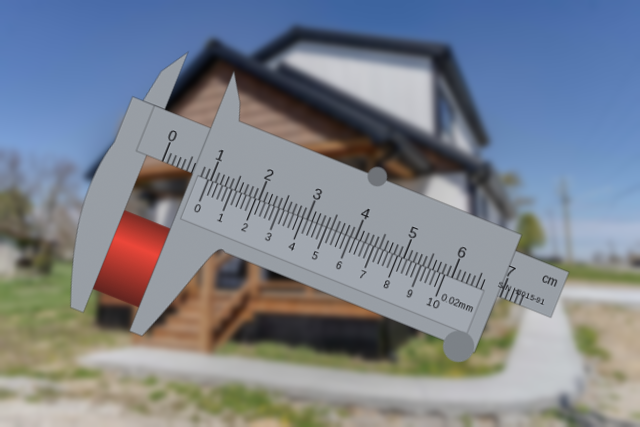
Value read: 9.5
